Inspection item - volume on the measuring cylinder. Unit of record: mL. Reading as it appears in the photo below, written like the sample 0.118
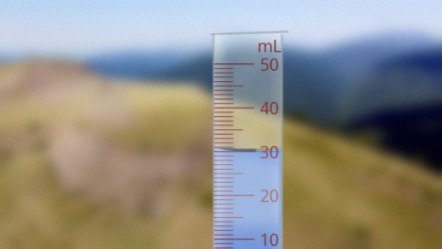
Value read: 30
